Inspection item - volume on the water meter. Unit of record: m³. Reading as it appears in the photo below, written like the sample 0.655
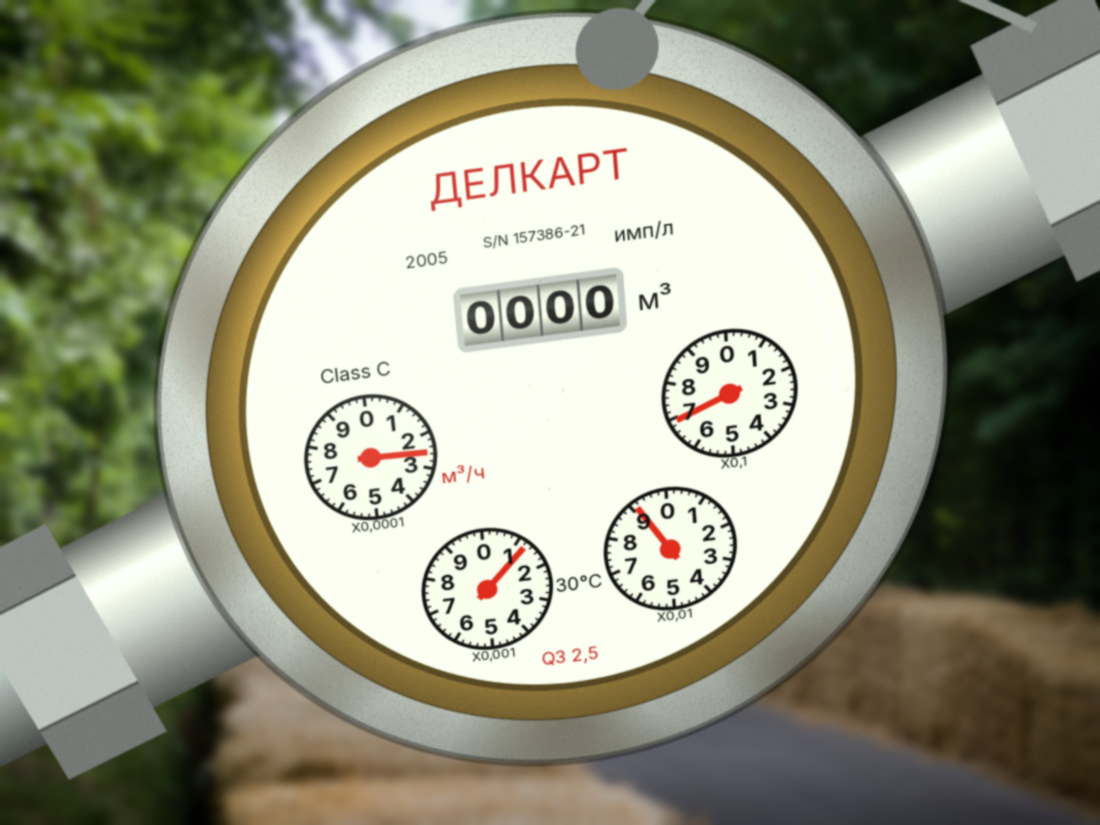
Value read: 0.6912
